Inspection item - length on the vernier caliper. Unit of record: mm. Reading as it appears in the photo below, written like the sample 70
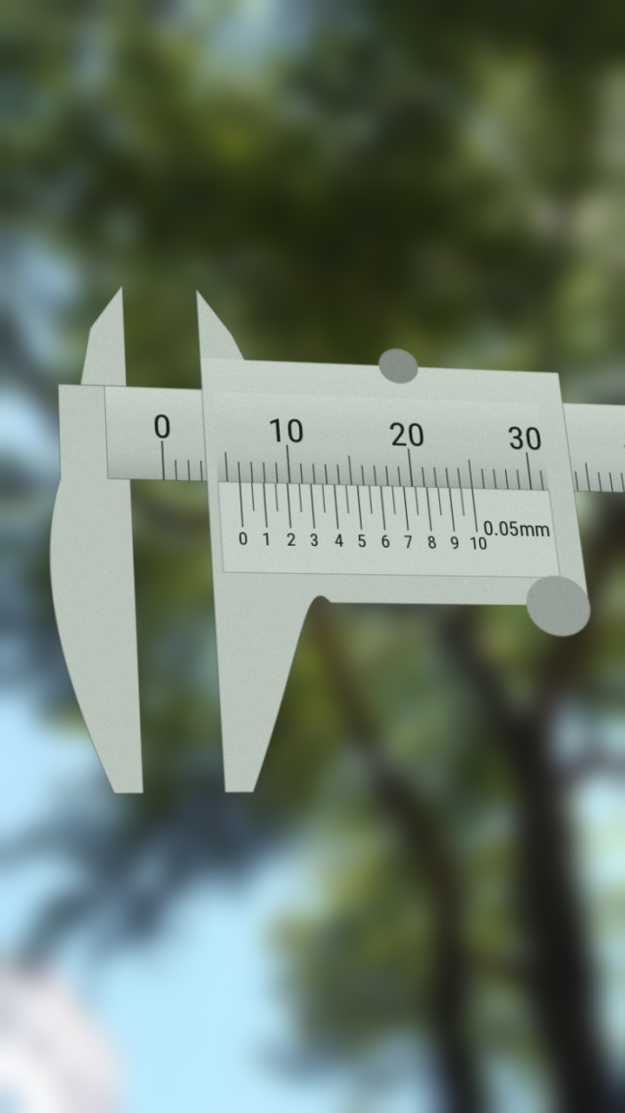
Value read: 6.0
